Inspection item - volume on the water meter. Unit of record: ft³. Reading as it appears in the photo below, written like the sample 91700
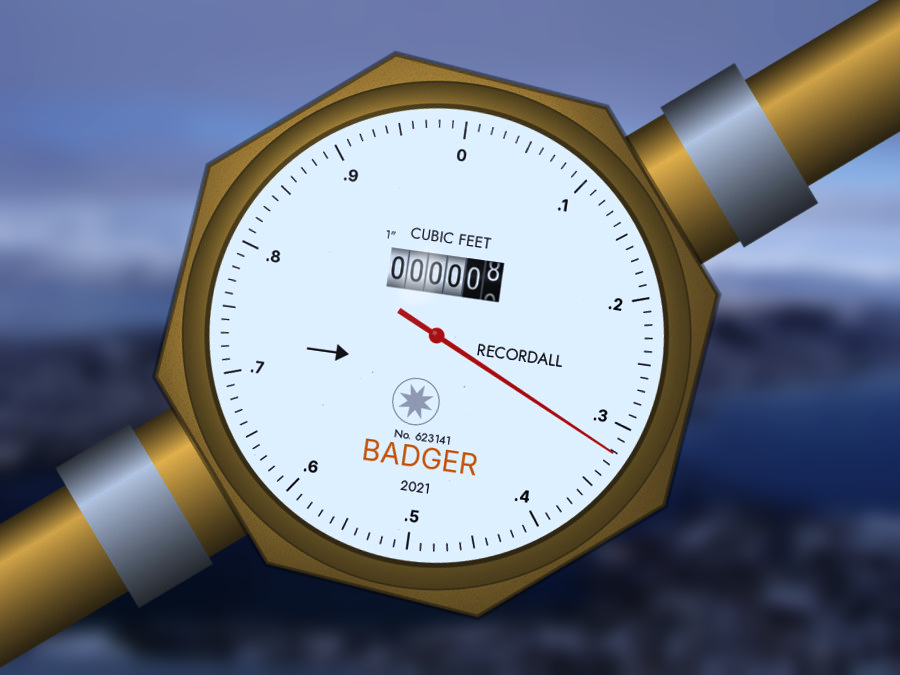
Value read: 8.32
